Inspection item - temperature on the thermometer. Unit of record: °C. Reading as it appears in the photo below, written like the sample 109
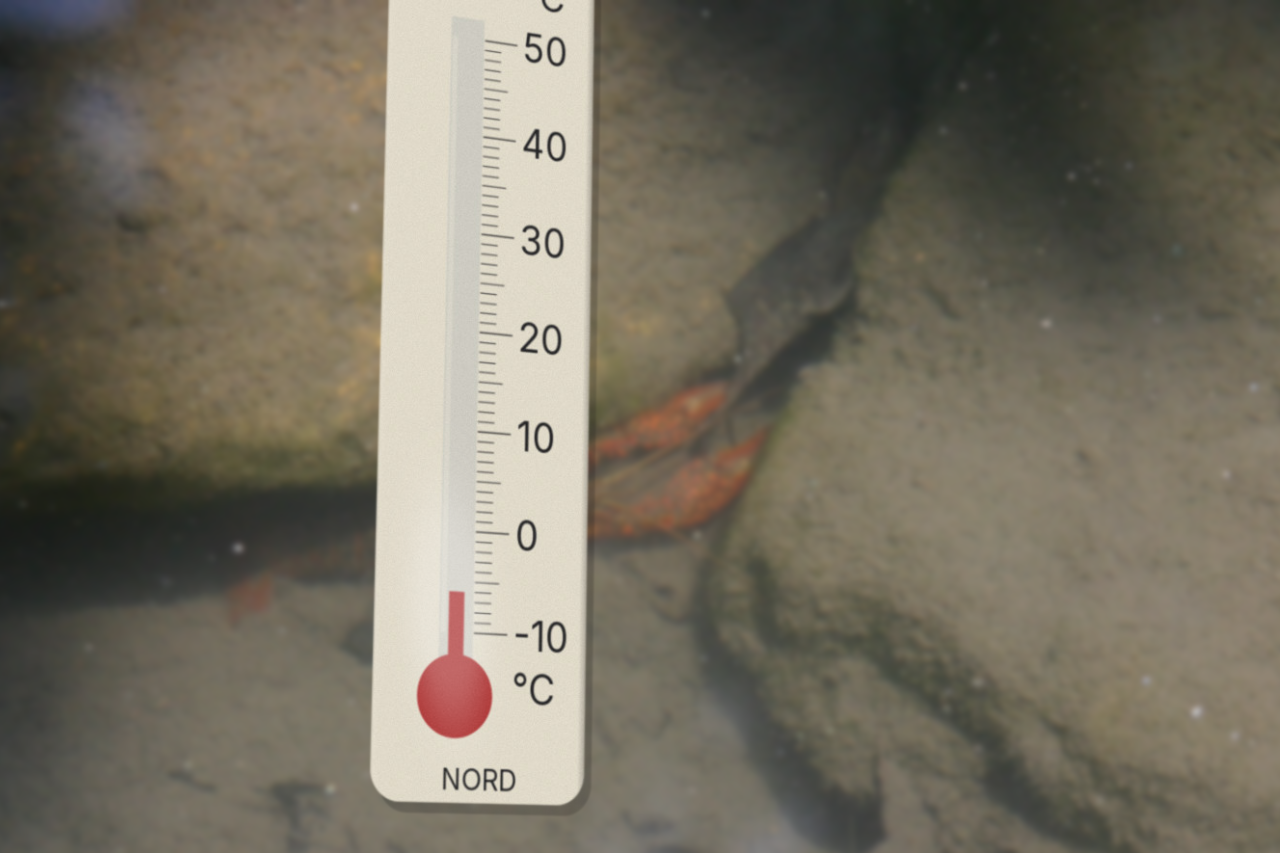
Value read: -6
